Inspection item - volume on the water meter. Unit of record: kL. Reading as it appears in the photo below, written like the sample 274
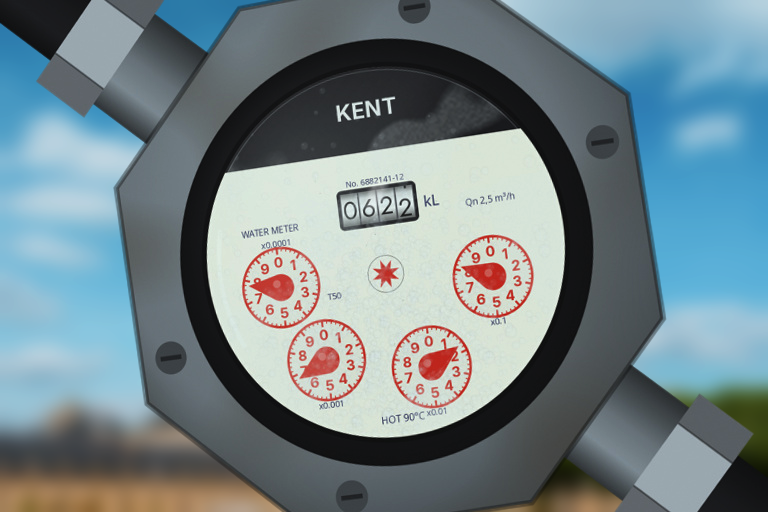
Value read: 621.8167
